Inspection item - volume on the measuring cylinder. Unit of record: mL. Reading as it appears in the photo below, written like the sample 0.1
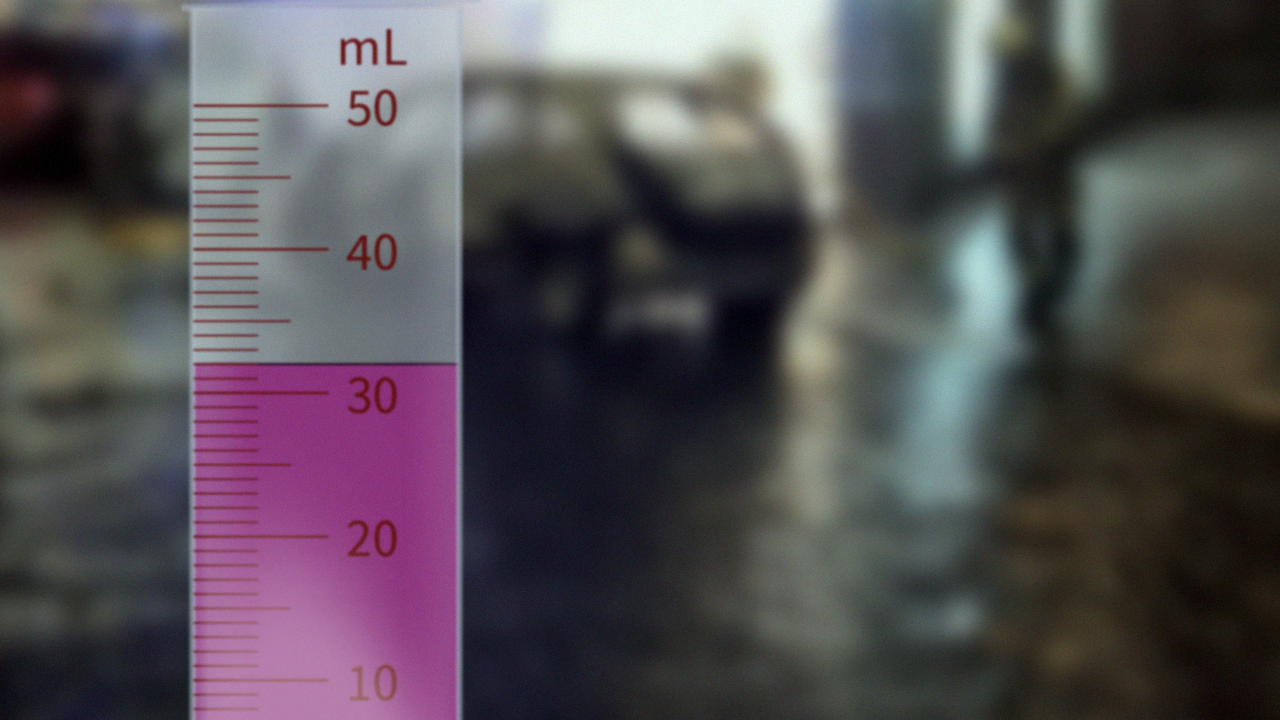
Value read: 32
